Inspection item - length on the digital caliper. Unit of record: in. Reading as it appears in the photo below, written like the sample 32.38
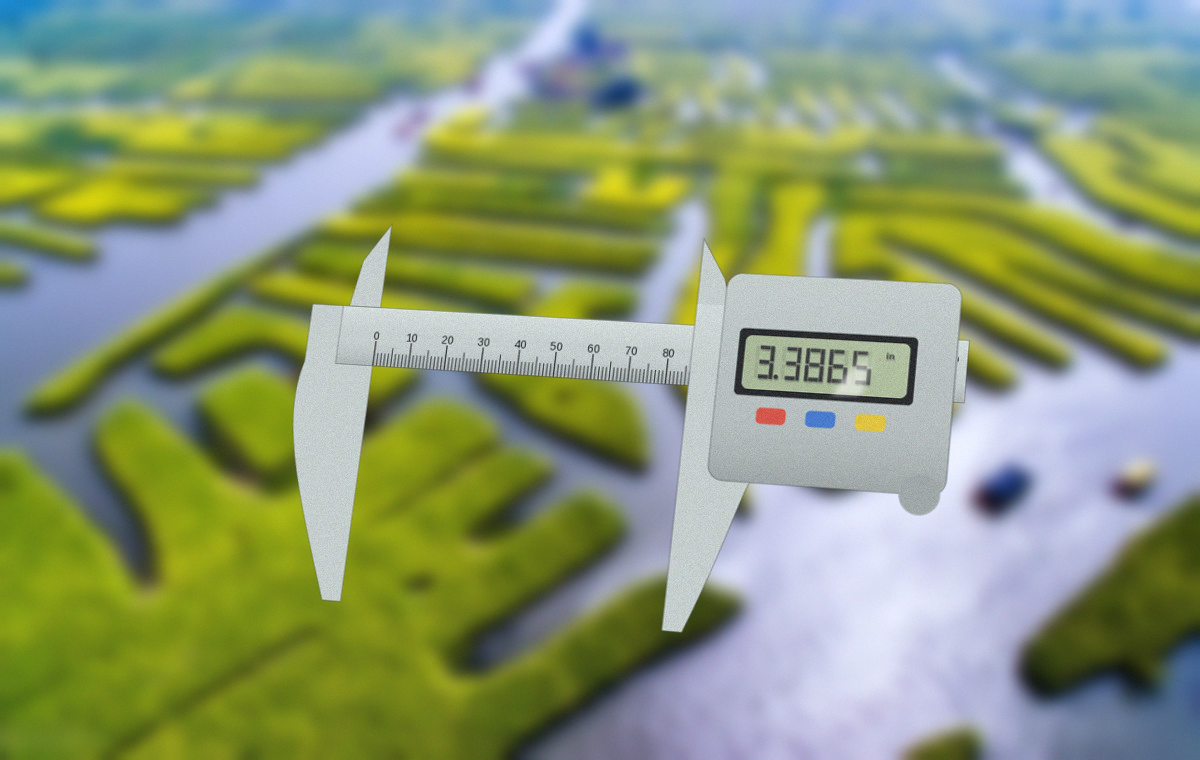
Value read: 3.3865
